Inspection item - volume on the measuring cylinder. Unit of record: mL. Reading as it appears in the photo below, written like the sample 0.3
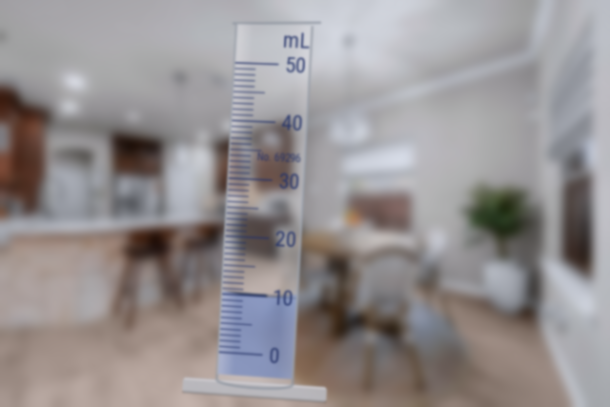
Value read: 10
